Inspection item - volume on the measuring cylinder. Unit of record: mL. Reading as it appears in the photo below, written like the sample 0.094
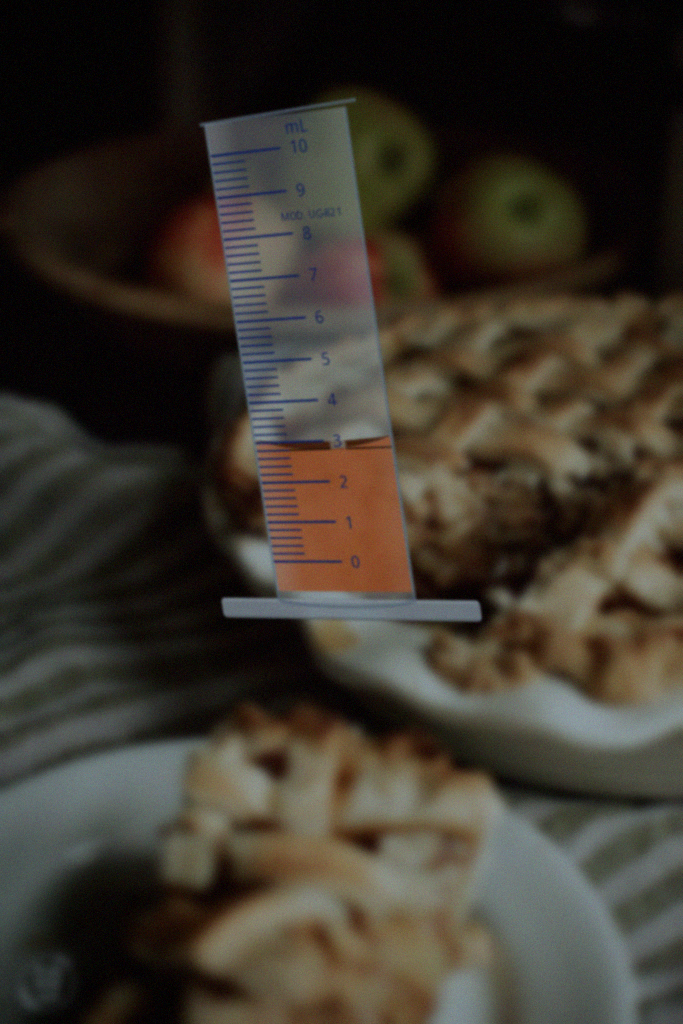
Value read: 2.8
